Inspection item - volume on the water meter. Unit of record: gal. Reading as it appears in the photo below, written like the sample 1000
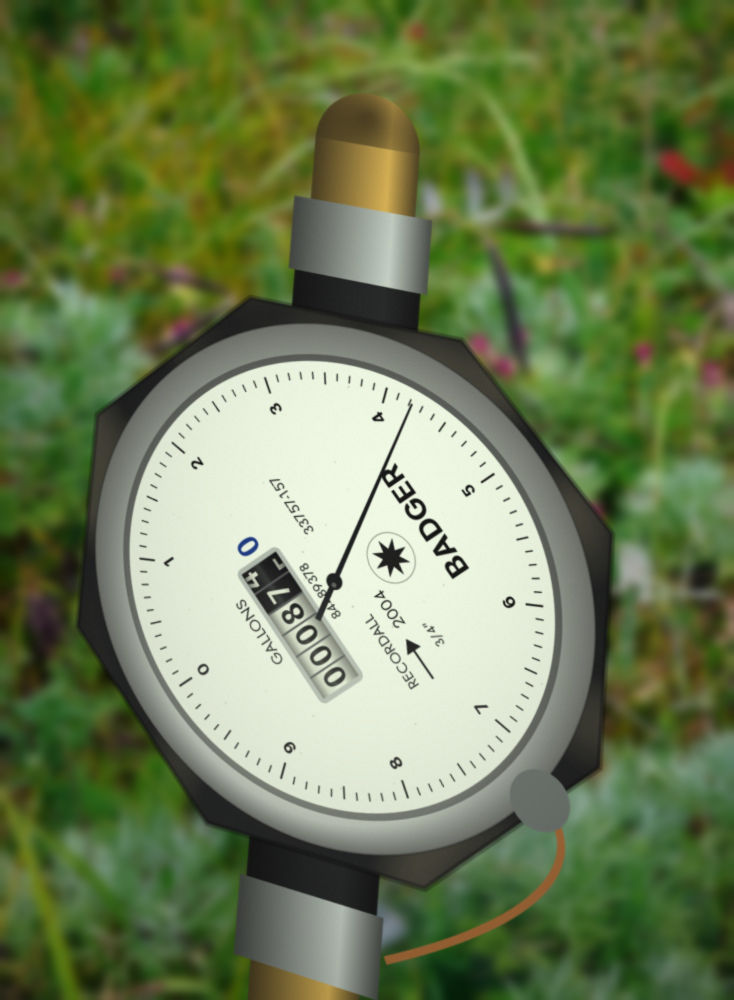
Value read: 8744.2
